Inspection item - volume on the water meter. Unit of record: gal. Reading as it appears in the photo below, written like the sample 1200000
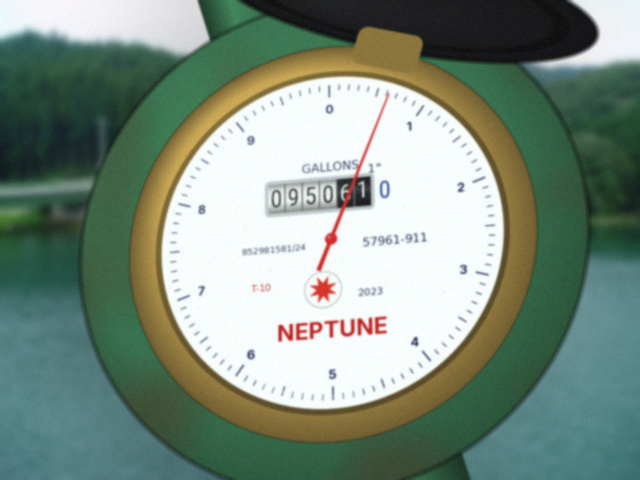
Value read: 950610.6
